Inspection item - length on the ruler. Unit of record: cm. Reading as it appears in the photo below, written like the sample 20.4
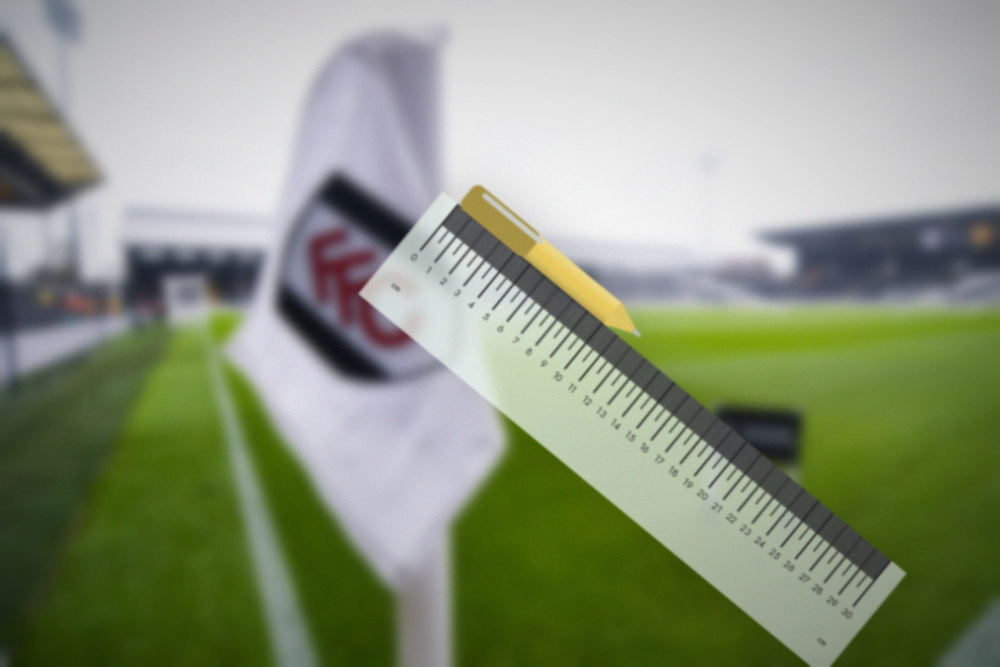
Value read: 12
